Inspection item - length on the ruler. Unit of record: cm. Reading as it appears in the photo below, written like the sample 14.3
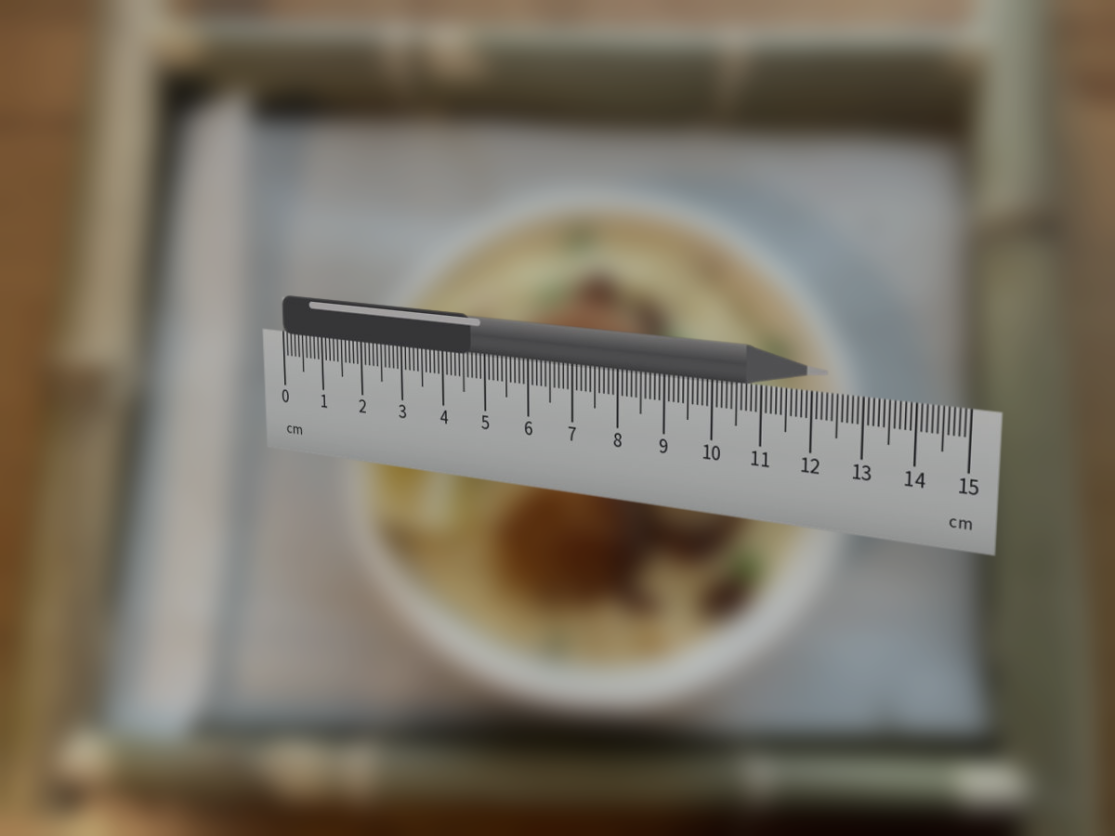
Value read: 12.3
